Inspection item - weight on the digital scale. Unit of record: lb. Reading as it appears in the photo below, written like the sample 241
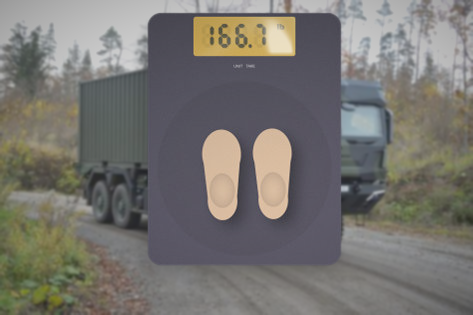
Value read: 166.7
